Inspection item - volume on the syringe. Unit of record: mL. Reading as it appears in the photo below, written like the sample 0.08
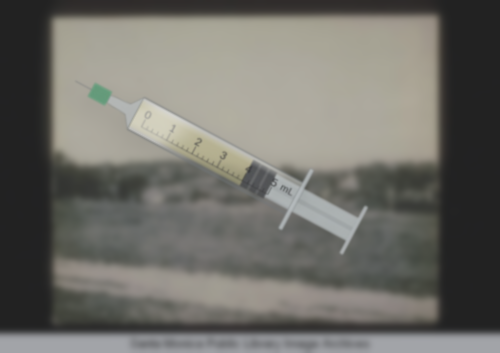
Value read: 4
